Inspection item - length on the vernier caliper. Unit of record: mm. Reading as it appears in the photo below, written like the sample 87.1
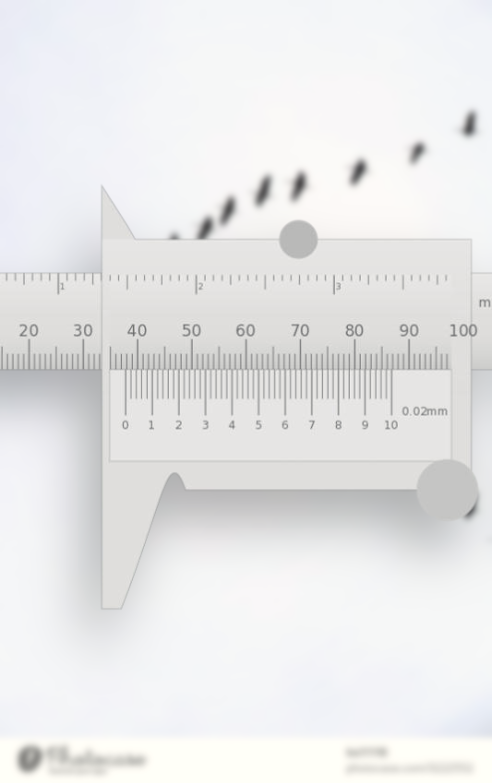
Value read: 37.8
